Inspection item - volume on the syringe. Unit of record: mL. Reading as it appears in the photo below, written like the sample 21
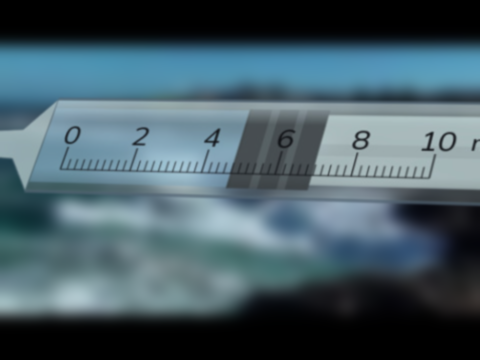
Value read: 4.8
